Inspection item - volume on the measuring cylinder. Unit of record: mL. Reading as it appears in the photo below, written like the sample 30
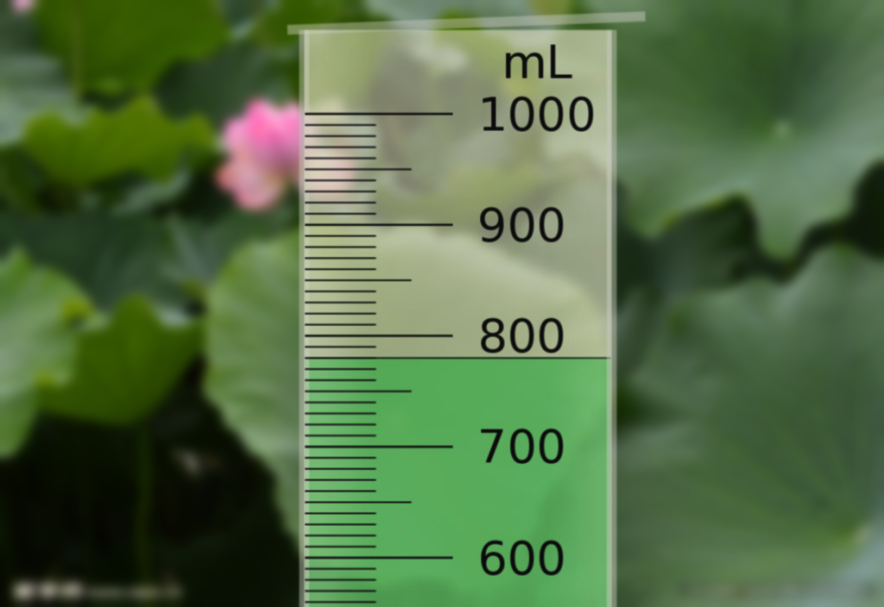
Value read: 780
